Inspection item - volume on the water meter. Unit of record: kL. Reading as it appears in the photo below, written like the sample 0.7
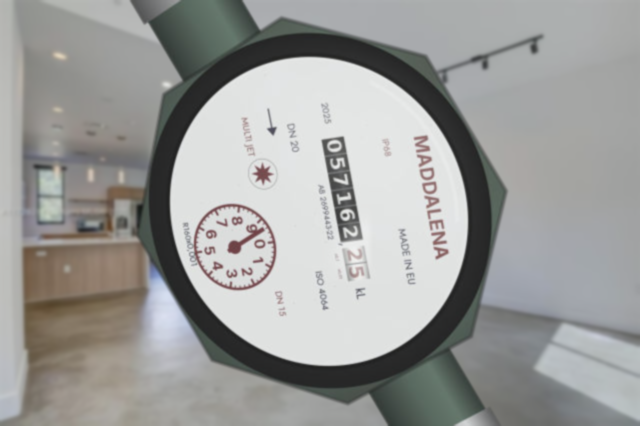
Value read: 57162.249
